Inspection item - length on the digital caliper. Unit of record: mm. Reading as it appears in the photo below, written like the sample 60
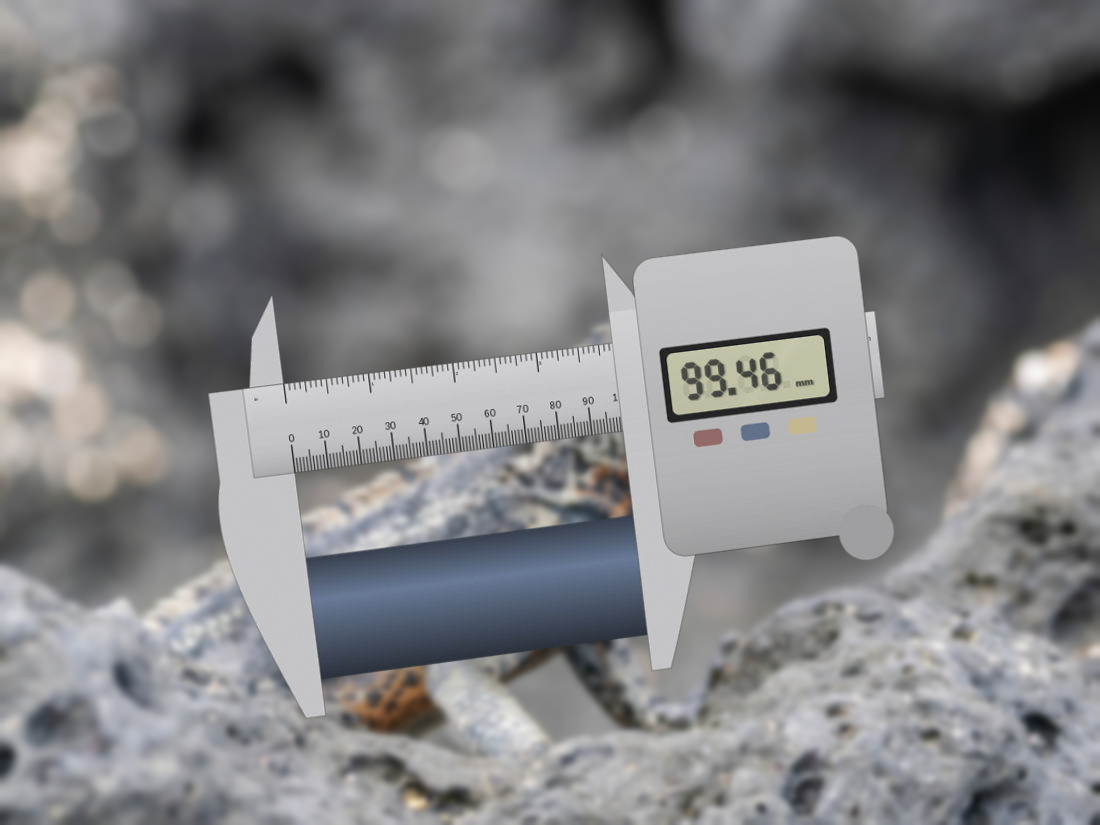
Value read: 99.46
